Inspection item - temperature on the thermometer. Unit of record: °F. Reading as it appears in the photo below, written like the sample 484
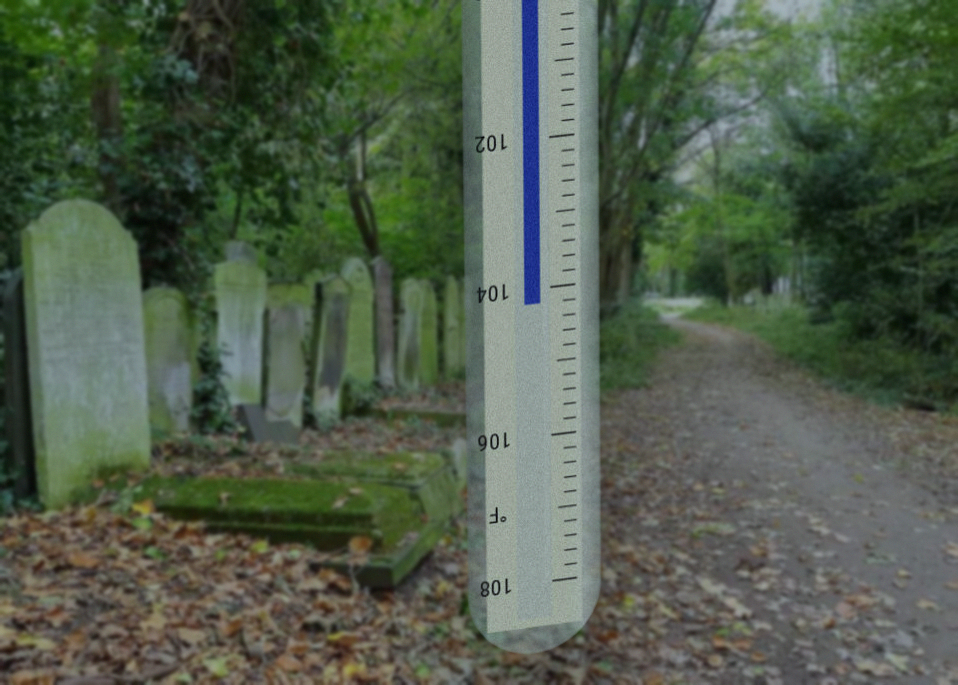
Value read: 104.2
